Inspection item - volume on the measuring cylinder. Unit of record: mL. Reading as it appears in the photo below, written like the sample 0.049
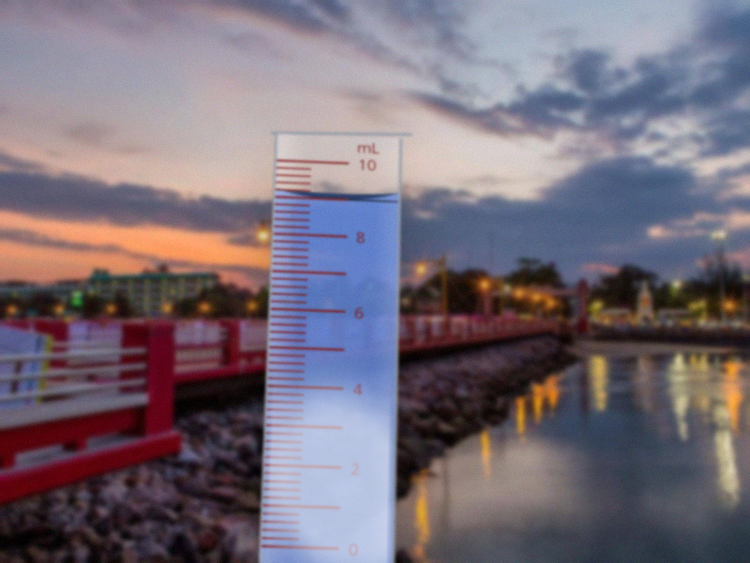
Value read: 9
